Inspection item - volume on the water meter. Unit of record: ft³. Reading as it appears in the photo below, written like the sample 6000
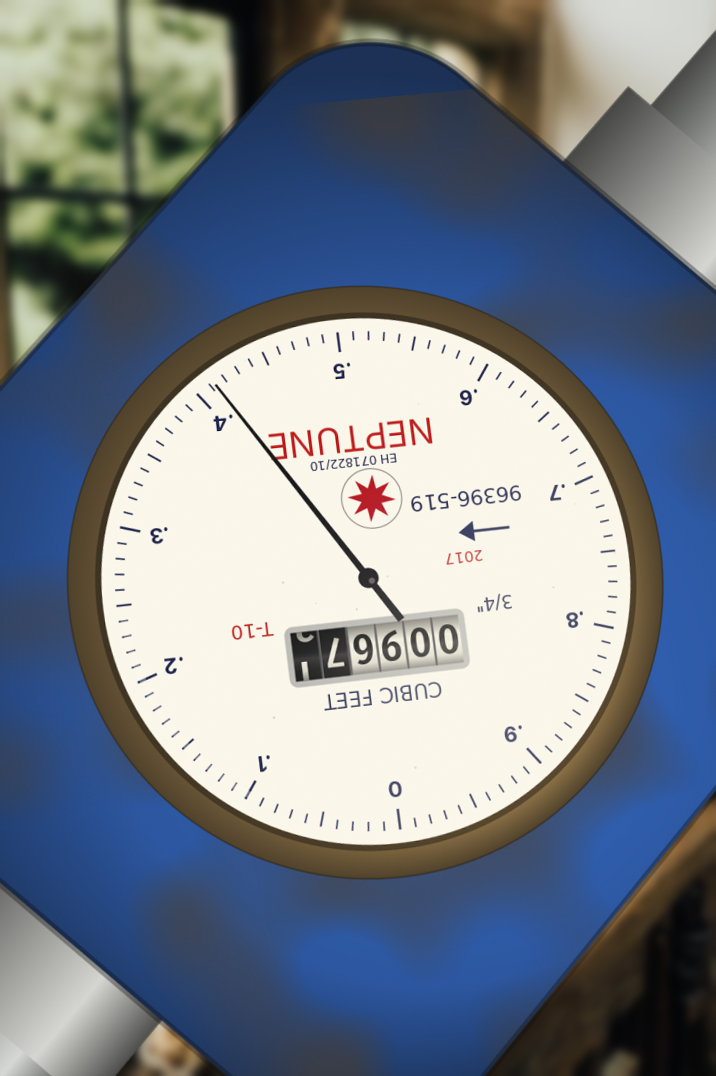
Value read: 9671.41
